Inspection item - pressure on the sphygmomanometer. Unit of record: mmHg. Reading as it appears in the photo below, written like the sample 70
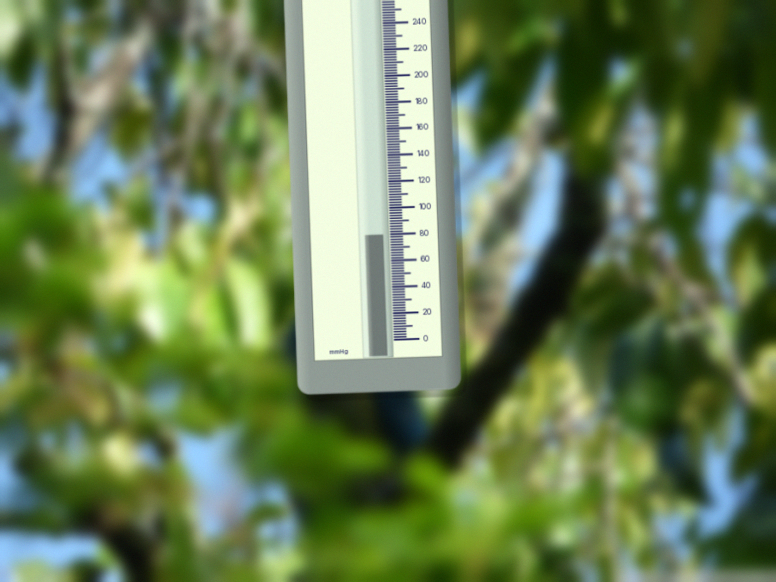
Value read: 80
